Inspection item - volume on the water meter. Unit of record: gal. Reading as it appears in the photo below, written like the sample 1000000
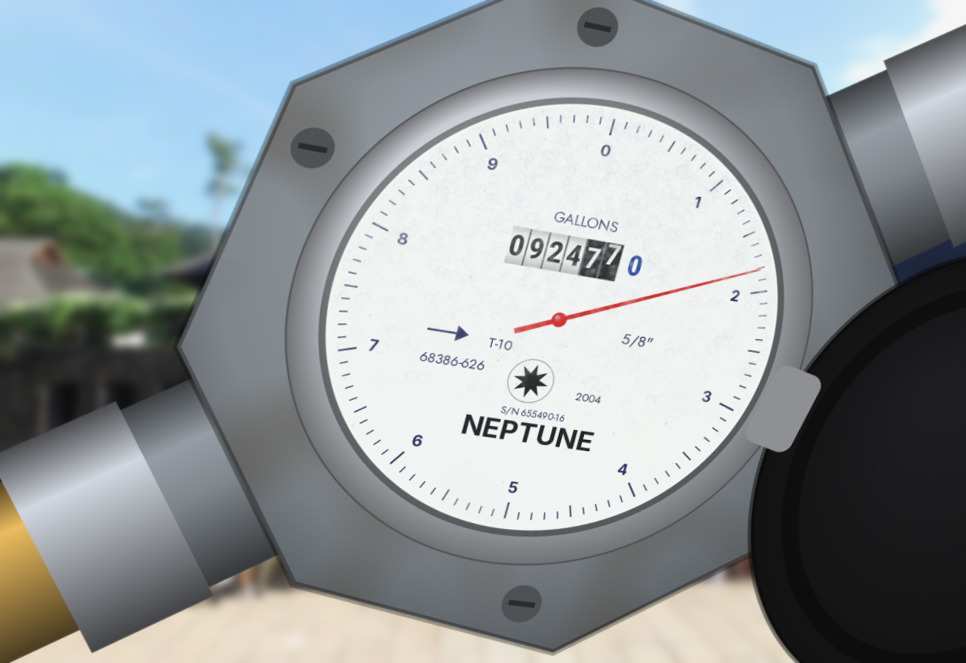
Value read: 924771.8
